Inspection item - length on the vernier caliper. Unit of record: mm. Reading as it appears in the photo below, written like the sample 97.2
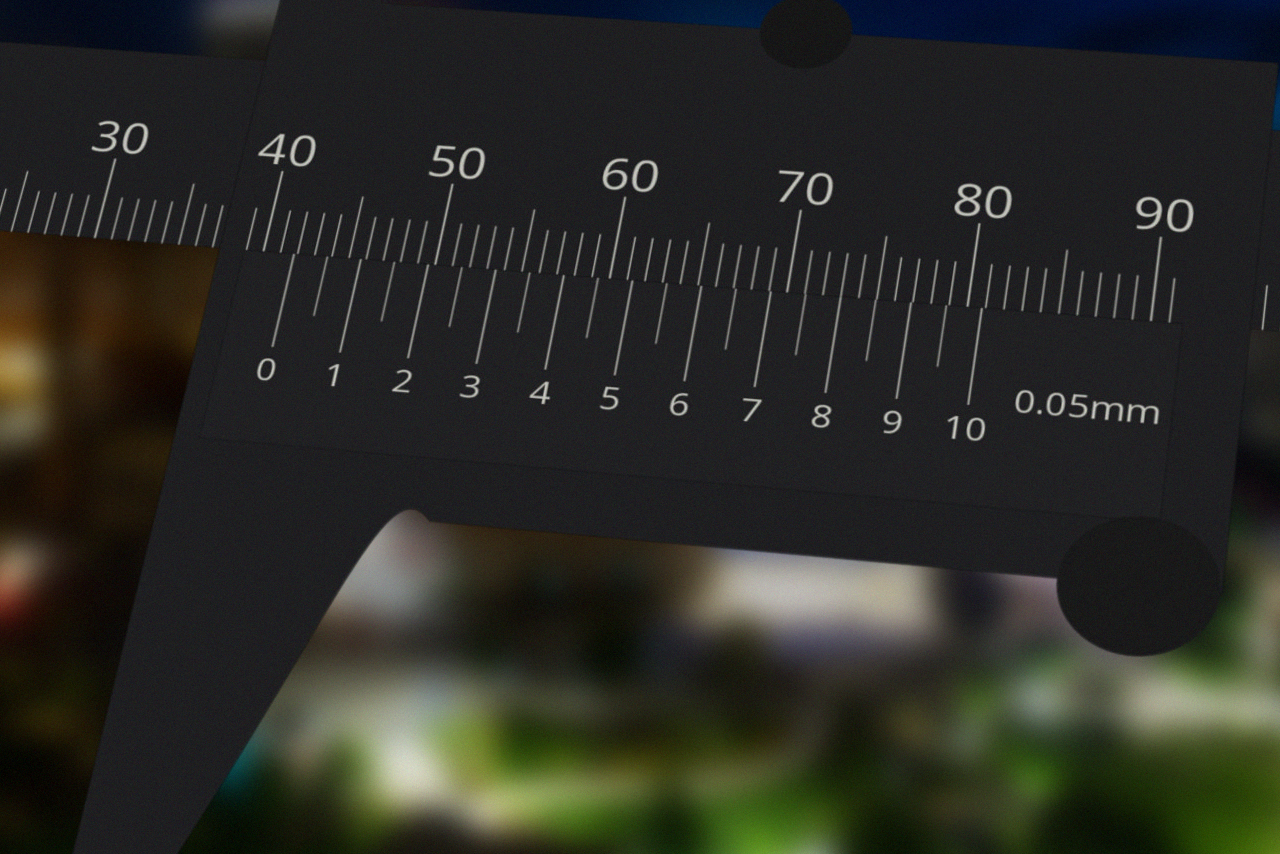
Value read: 41.8
